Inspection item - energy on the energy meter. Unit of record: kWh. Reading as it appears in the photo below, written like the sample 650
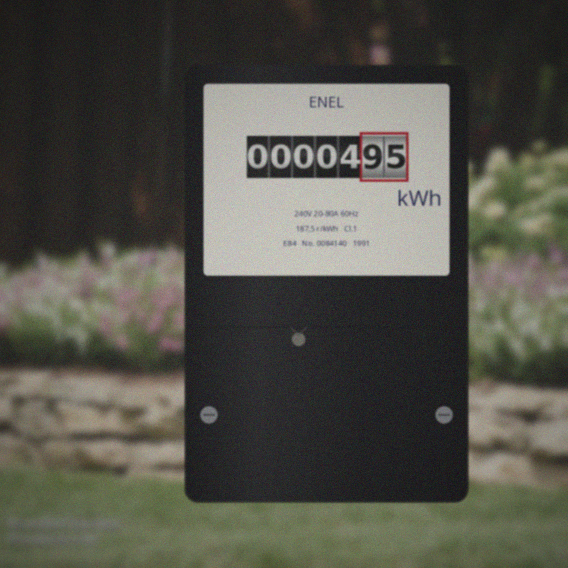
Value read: 4.95
